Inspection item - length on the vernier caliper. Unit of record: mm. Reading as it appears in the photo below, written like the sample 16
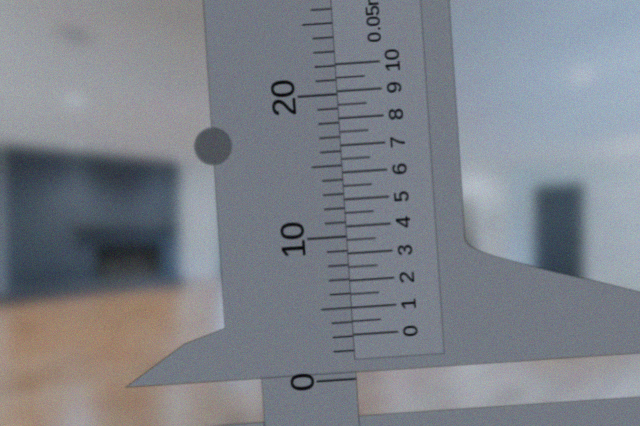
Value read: 3.1
